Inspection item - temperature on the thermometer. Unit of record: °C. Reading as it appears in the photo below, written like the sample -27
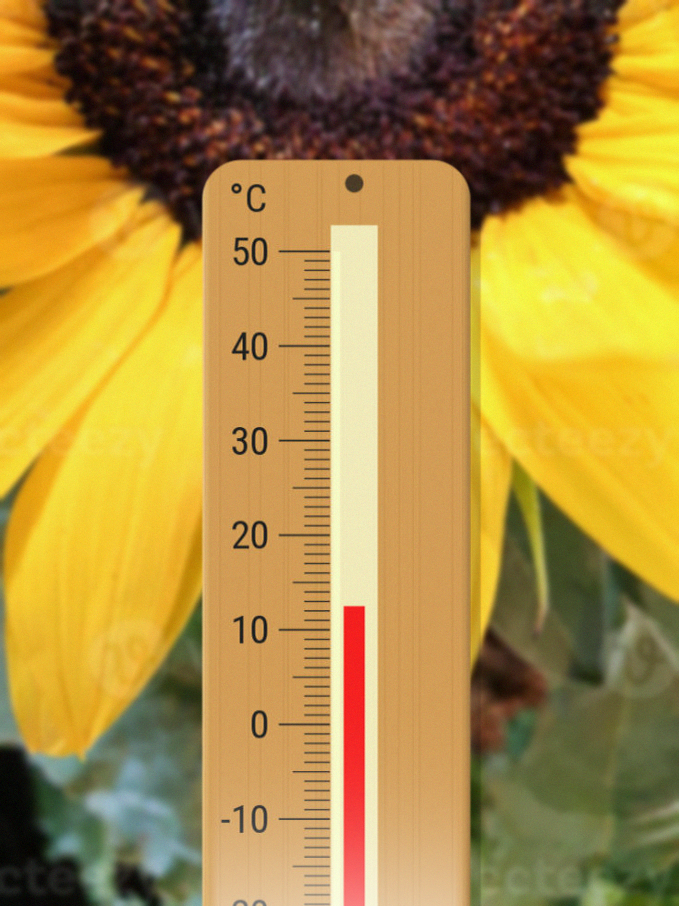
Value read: 12.5
